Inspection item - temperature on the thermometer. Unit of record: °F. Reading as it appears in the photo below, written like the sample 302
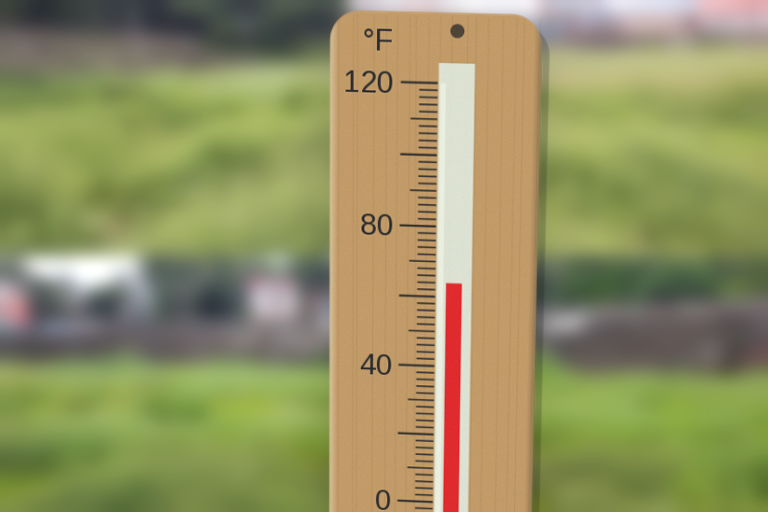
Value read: 64
